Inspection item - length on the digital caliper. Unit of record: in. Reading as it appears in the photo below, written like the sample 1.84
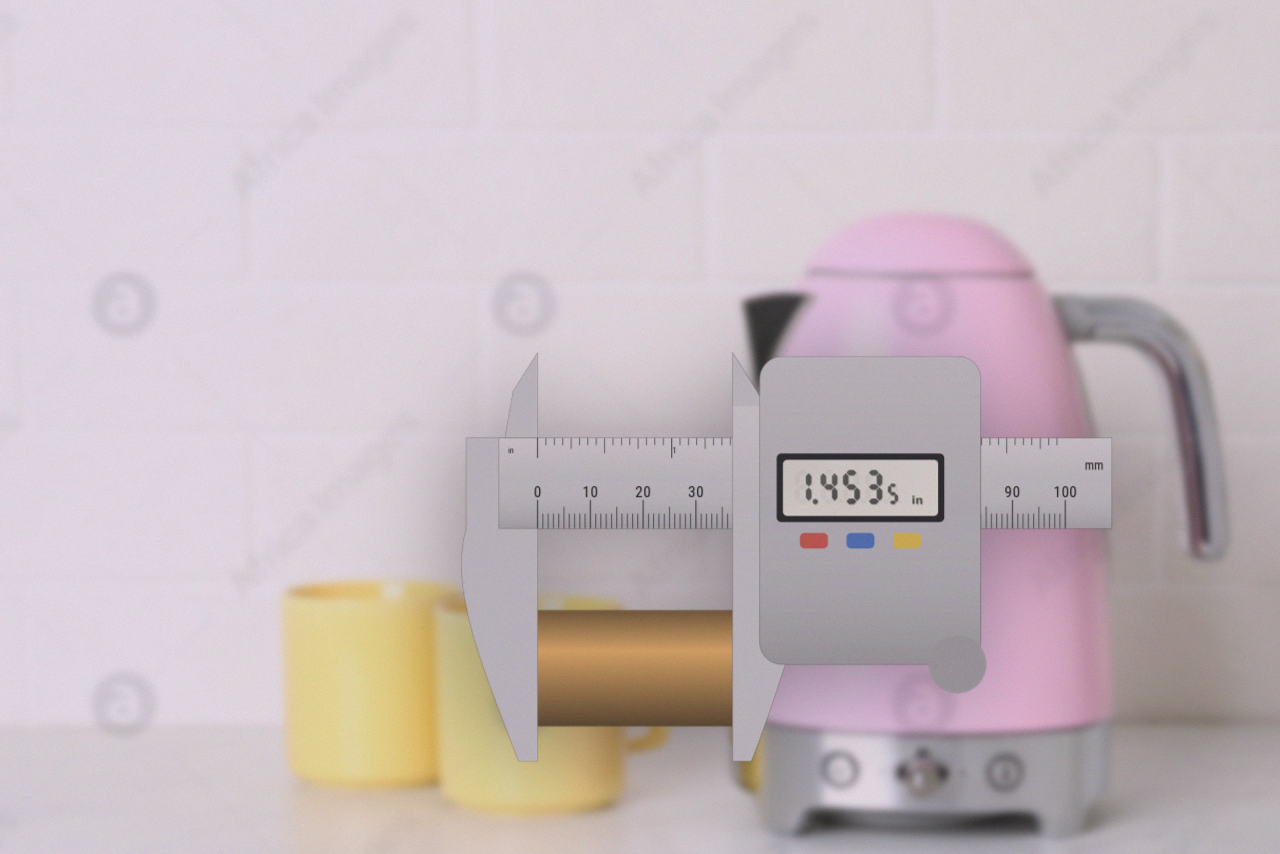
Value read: 1.4535
